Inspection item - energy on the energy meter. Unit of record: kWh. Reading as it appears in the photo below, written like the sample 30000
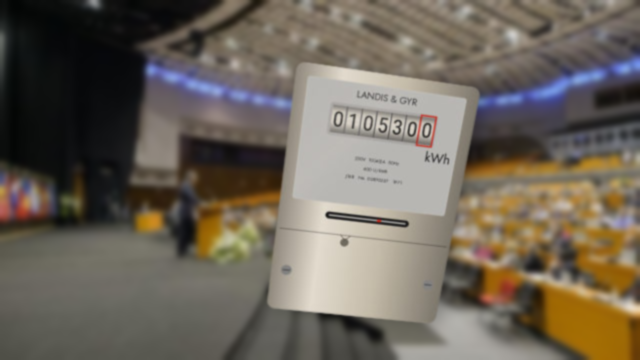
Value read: 10530.0
